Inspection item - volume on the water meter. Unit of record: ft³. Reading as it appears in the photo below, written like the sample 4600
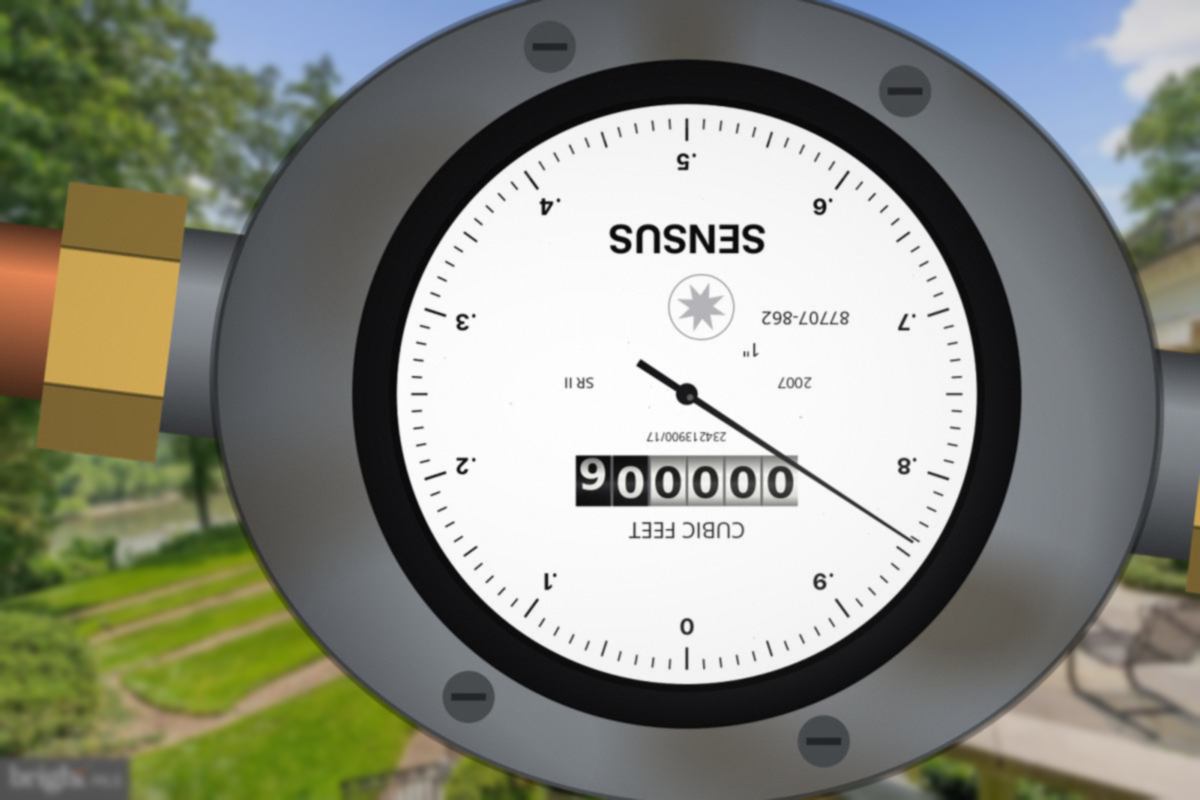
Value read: 5.84
